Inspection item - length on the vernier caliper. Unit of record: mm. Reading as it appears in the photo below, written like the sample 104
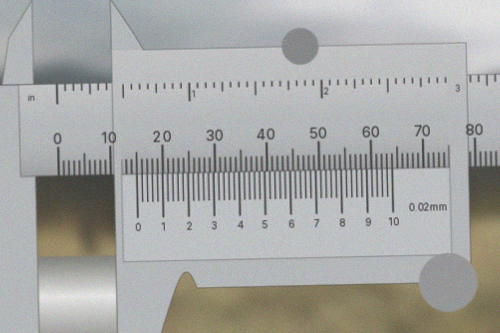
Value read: 15.0
